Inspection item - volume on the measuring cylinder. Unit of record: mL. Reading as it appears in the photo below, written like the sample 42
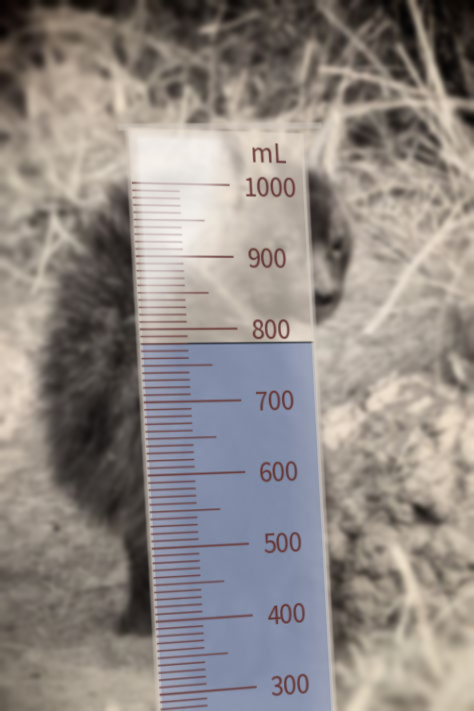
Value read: 780
